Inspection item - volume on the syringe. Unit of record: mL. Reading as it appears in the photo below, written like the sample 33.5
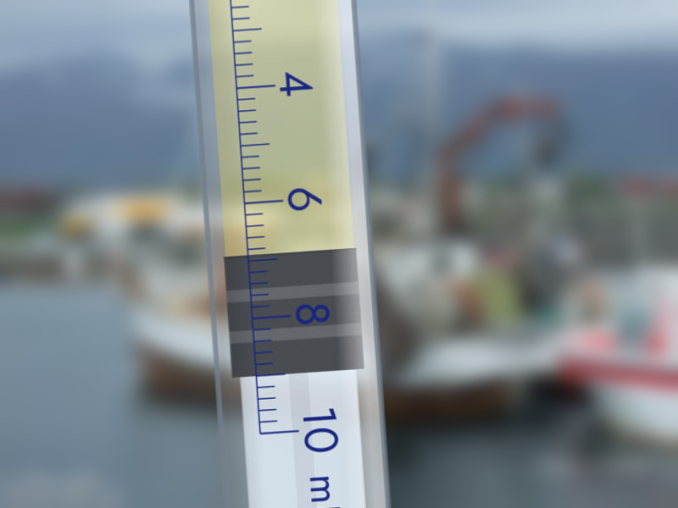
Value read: 6.9
